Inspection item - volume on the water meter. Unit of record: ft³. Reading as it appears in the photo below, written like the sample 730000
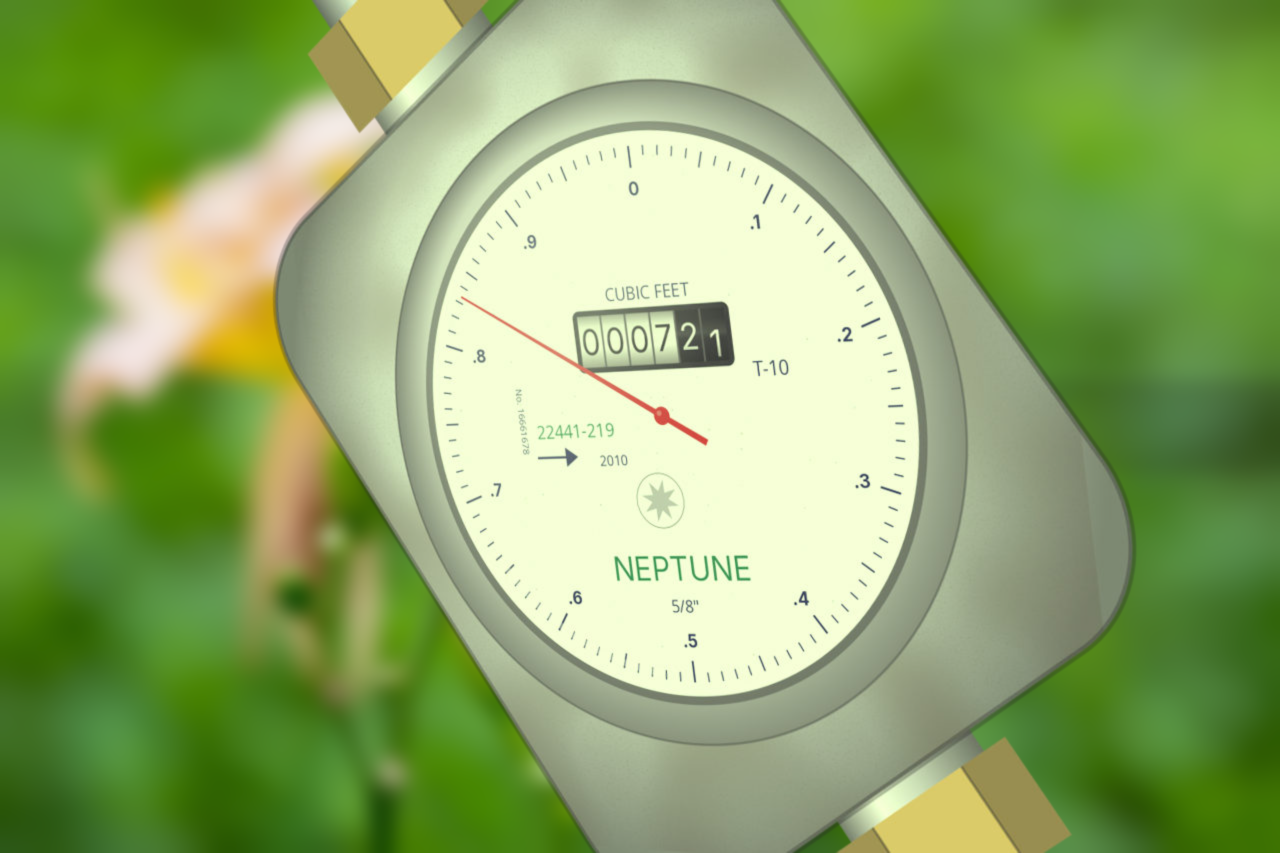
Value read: 720.83
